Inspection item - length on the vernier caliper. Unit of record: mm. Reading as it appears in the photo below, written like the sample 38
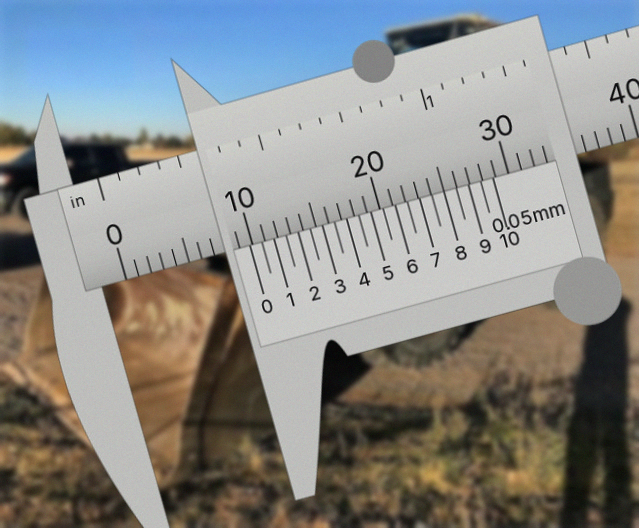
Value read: 9.8
